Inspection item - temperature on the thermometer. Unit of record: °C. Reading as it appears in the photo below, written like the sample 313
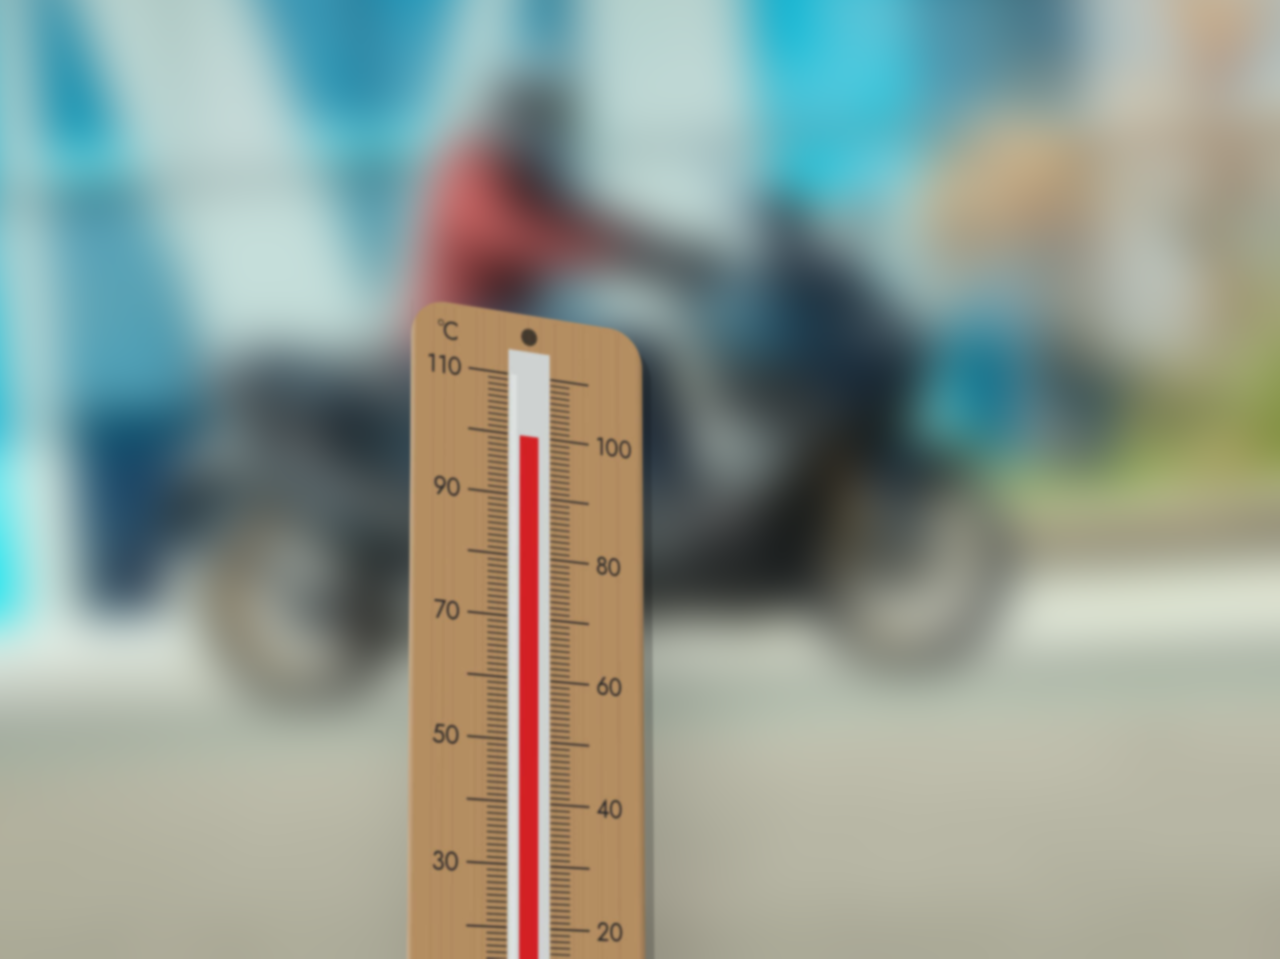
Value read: 100
